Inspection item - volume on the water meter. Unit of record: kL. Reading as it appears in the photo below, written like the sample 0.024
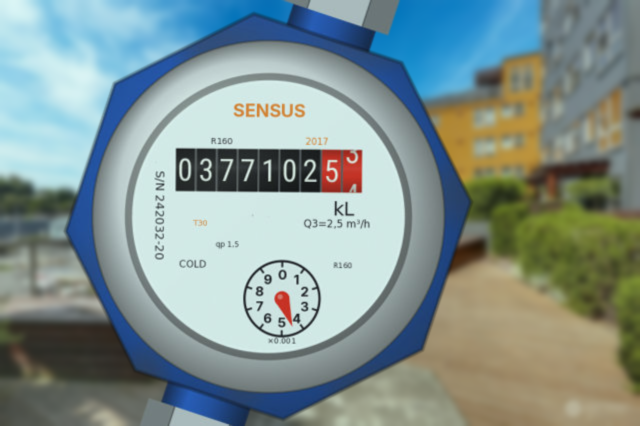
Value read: 377102.534
